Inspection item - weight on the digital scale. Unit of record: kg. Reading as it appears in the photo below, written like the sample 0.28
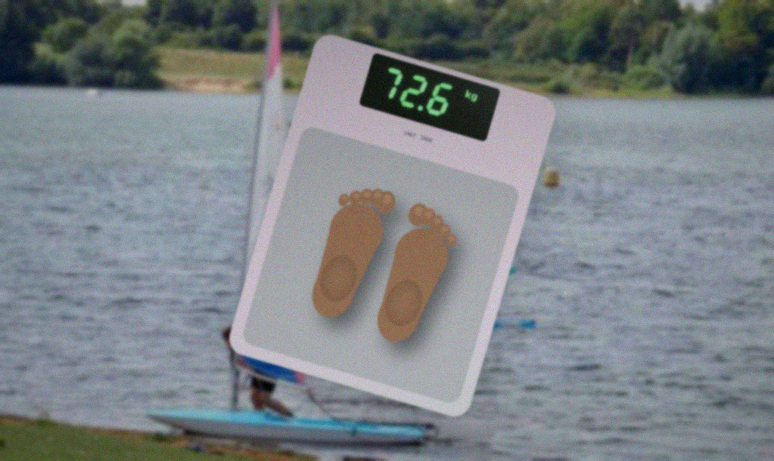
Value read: 72.6
